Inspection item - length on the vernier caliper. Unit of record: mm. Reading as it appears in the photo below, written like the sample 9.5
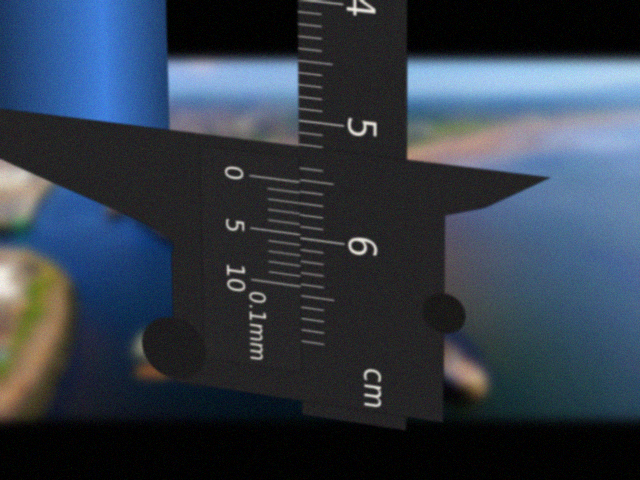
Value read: 55.2
